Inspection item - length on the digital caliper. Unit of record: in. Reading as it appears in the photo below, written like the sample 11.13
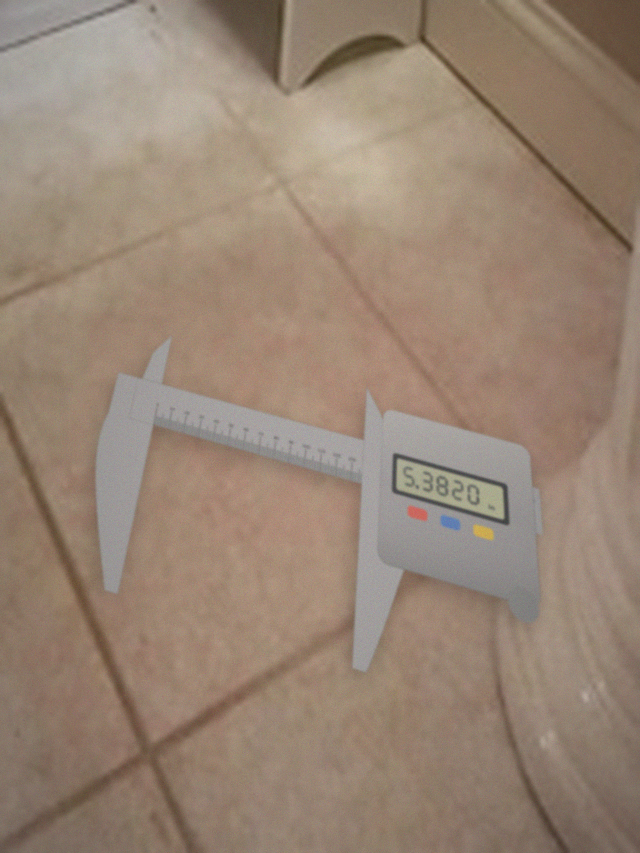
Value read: 5.3820
